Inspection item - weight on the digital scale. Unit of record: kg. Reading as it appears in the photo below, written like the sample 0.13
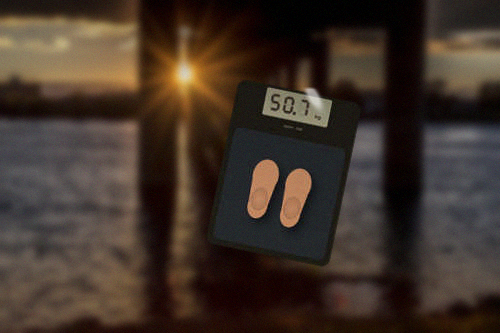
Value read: 50.7
